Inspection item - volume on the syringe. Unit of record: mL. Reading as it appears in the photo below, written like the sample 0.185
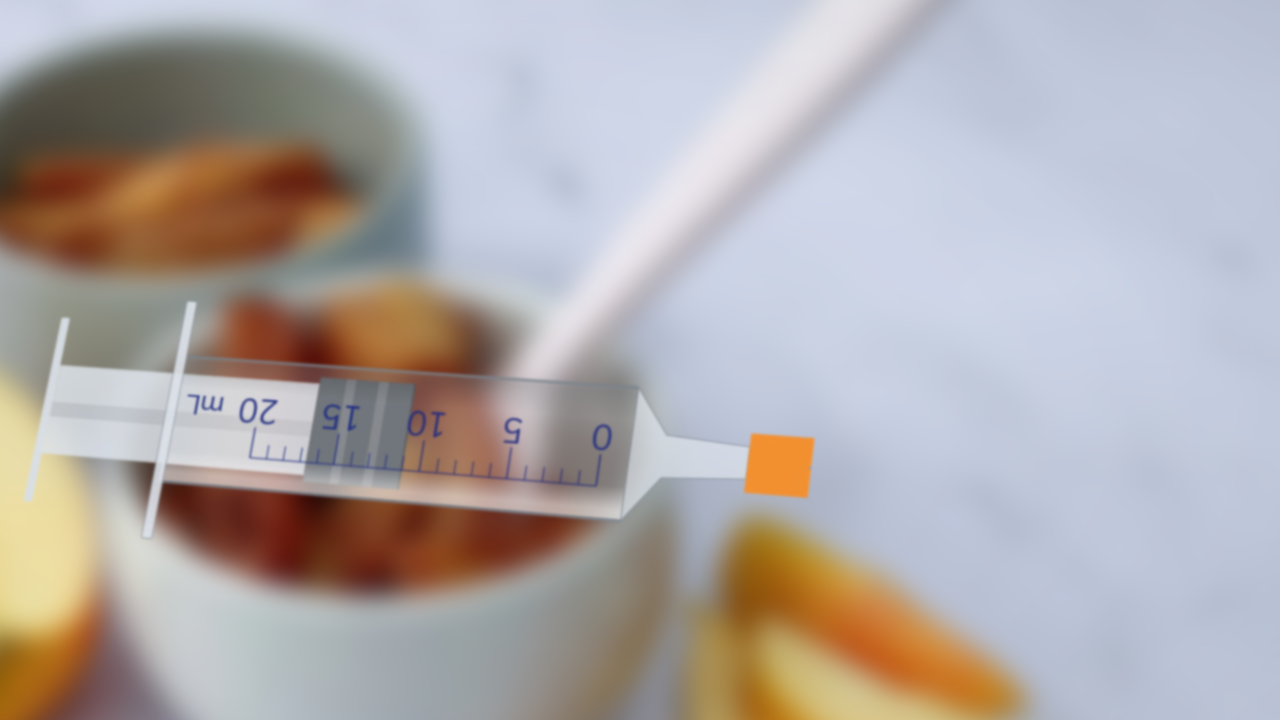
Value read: 11
